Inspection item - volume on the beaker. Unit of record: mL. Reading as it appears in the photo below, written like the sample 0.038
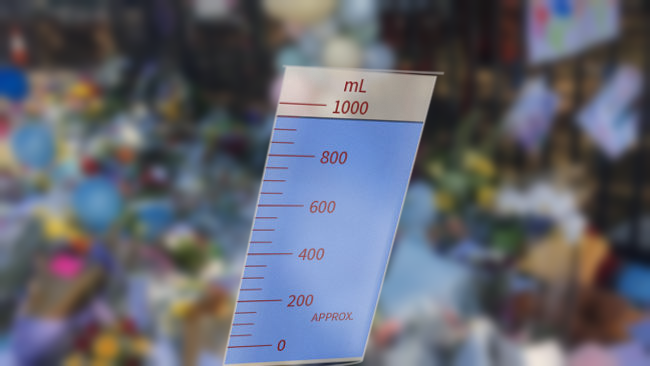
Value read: 950
